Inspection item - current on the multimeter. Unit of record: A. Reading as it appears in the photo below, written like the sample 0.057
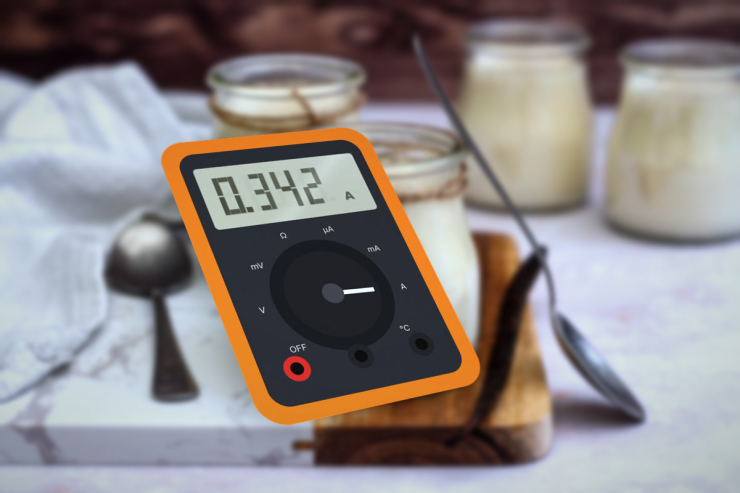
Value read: 0.342
